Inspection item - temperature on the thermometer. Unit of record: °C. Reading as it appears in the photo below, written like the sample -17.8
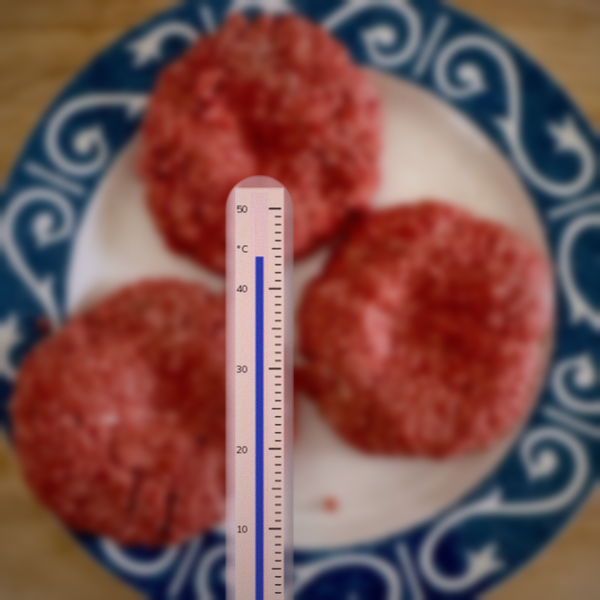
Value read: 44
